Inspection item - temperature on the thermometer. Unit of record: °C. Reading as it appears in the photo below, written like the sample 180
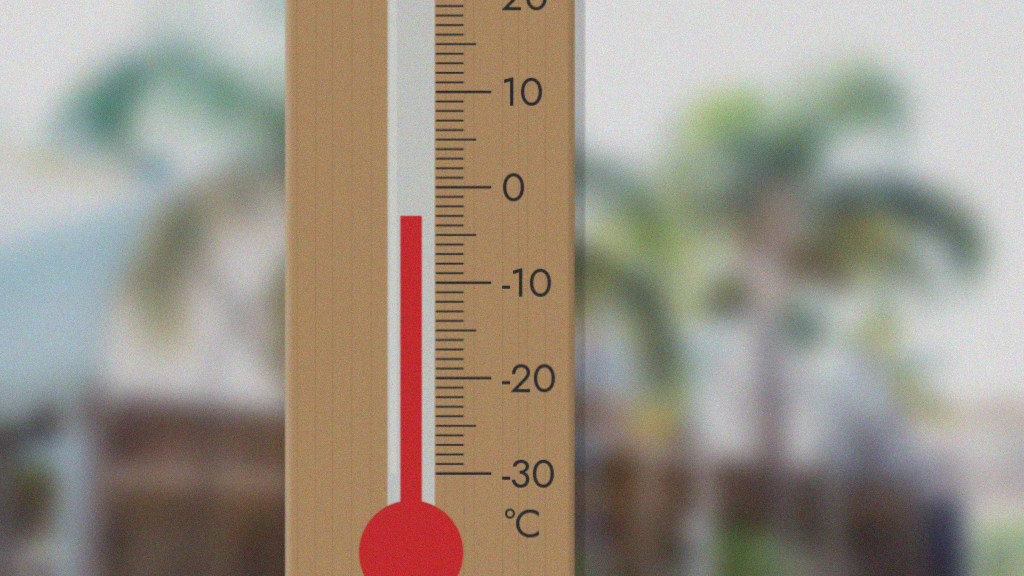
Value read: -3
